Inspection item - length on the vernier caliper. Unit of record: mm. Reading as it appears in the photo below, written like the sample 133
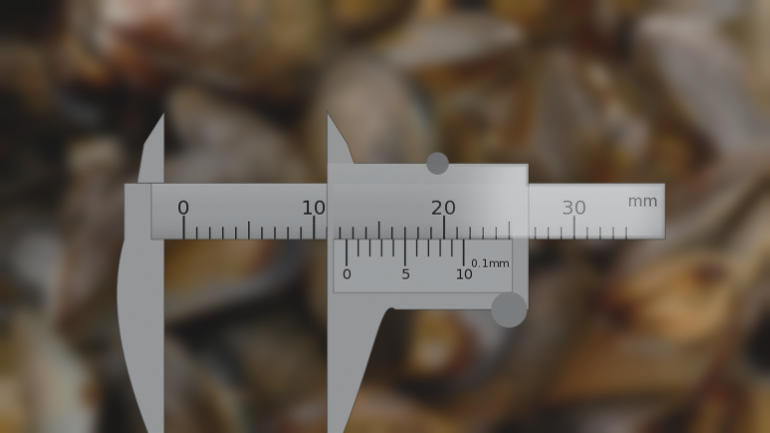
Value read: 12.5
